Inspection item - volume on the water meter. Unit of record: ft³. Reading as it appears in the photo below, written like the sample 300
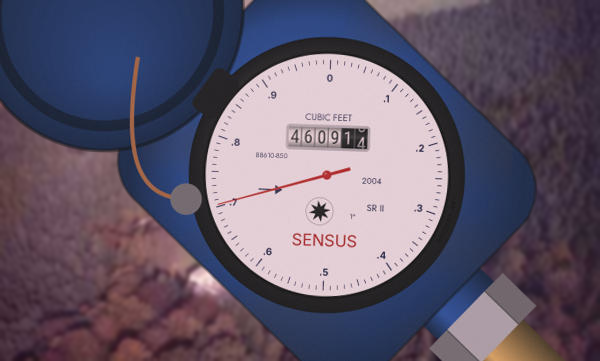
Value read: 460913.70
